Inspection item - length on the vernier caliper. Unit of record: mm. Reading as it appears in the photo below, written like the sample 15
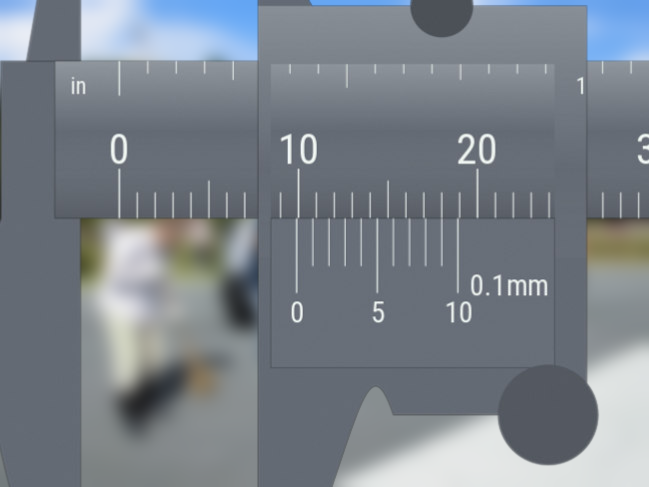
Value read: 9.9
